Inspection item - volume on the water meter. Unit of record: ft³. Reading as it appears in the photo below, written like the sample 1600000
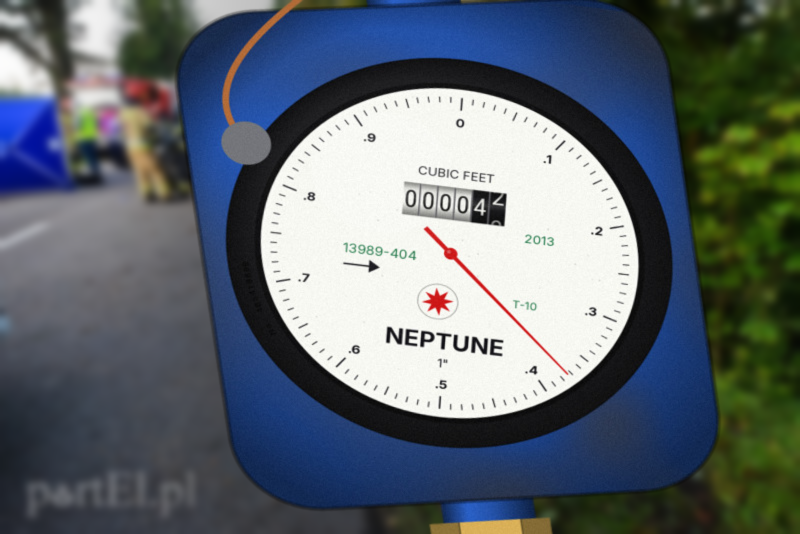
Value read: 42.37
